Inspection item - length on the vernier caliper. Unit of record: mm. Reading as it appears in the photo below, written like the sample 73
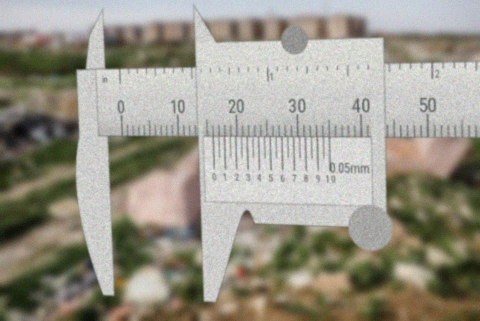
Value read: 16.0
